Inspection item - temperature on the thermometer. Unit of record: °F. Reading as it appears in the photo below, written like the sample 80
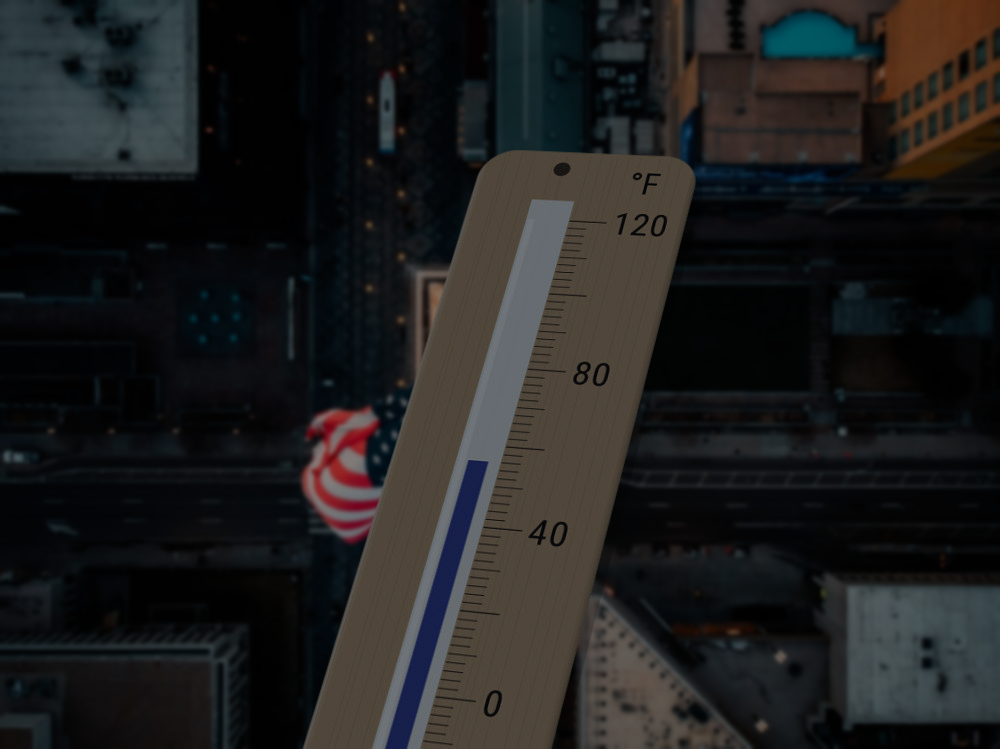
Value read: 56
